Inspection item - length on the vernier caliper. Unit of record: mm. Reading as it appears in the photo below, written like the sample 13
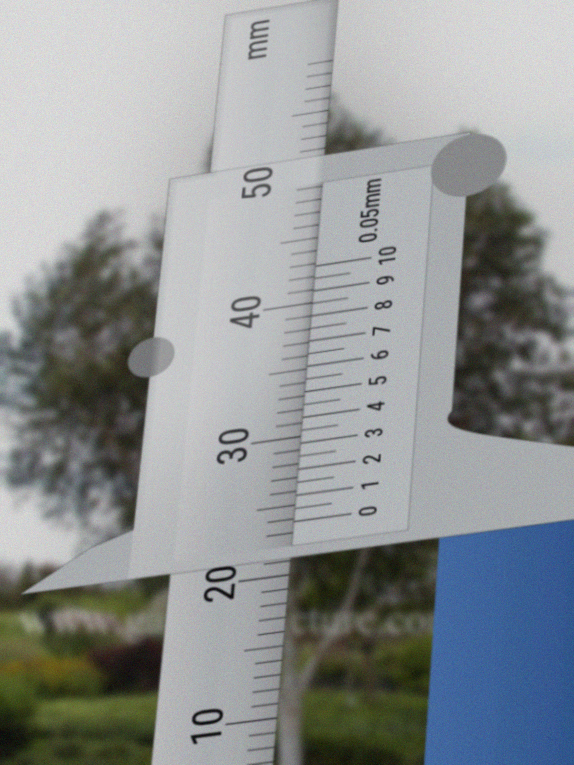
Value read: 23.8
